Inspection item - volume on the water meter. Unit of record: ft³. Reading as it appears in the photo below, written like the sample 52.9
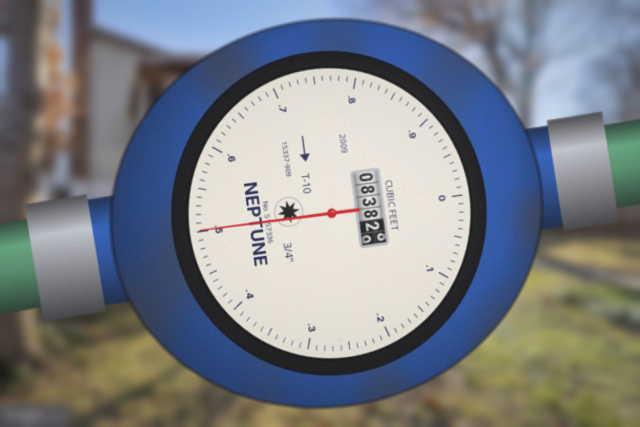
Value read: 83828.50
